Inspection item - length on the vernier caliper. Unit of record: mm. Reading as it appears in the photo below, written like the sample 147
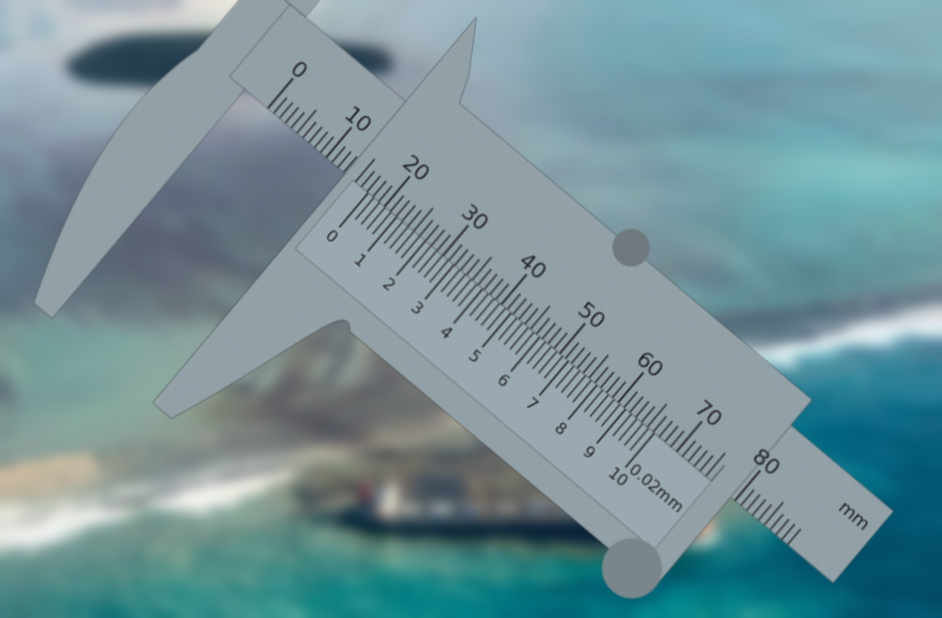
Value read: 17.2
